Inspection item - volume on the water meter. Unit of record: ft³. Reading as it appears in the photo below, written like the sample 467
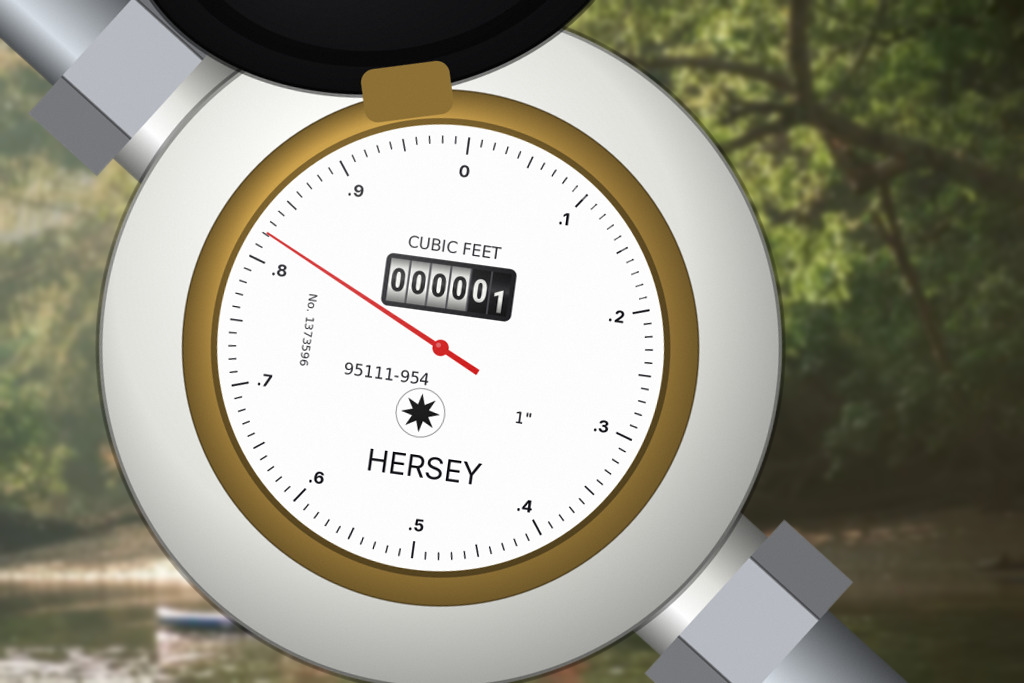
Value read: 0.82
